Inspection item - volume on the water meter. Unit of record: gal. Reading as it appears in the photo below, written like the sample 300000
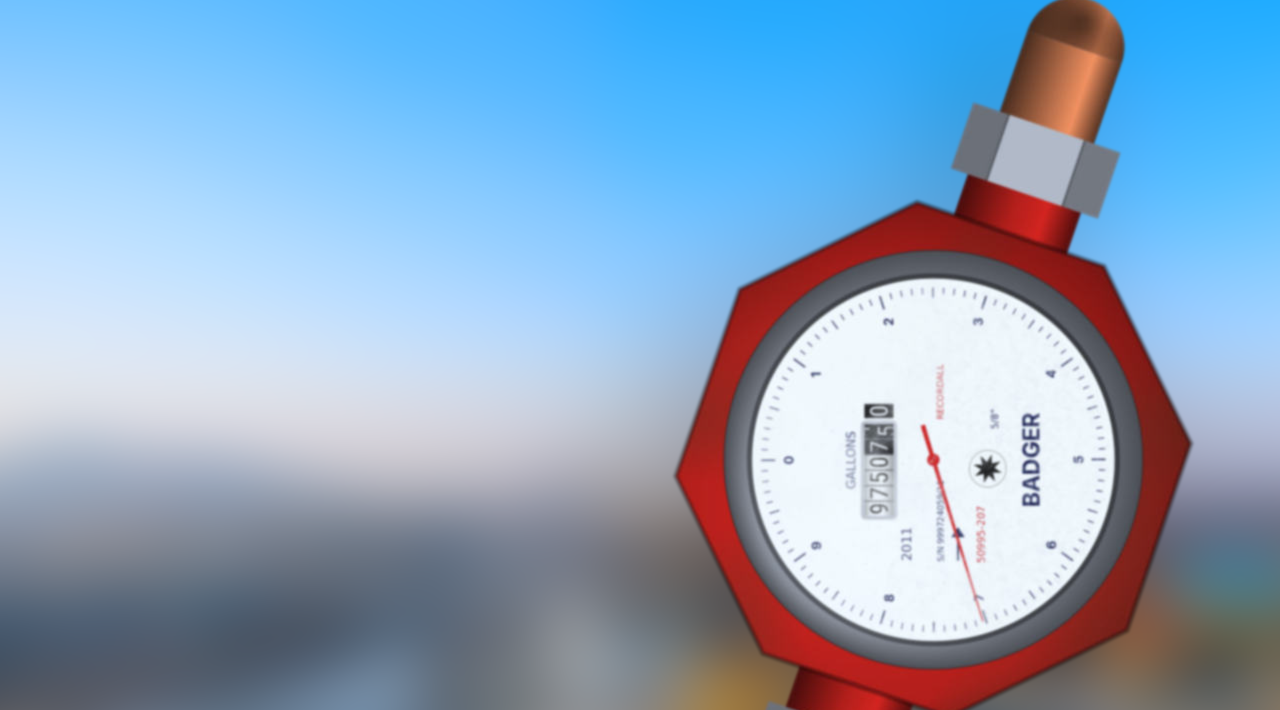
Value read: 9750747.0
